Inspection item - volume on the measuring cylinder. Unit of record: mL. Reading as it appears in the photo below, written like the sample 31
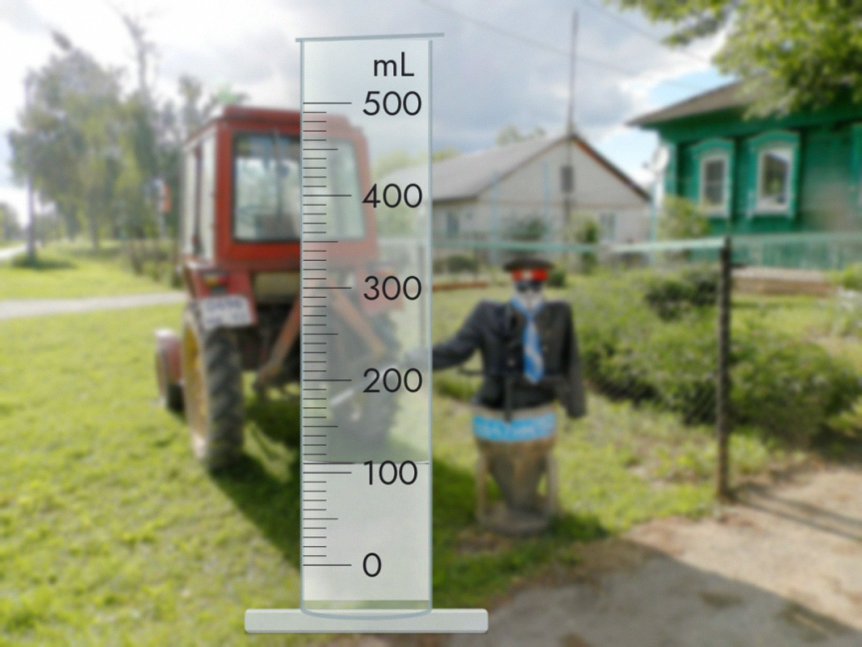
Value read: 110
